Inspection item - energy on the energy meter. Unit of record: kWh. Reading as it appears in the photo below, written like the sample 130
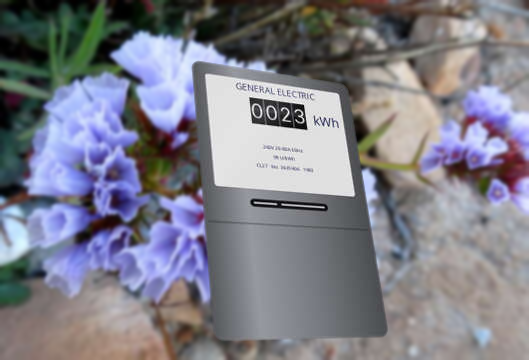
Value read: 23
